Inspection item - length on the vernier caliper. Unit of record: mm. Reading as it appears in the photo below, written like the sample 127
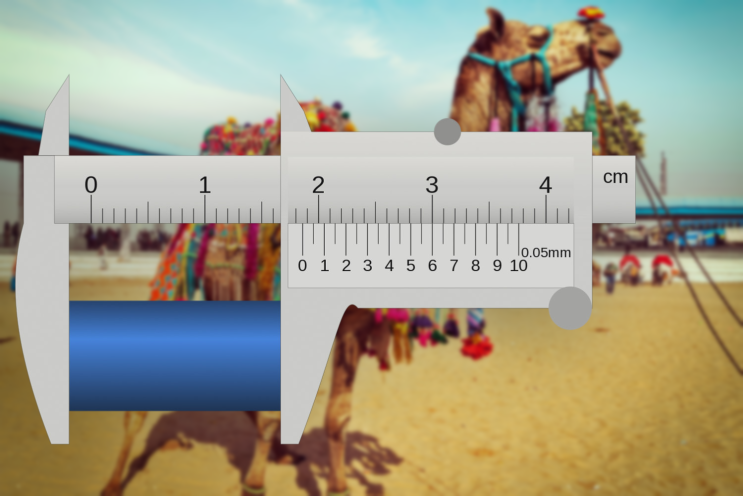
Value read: 18.6
